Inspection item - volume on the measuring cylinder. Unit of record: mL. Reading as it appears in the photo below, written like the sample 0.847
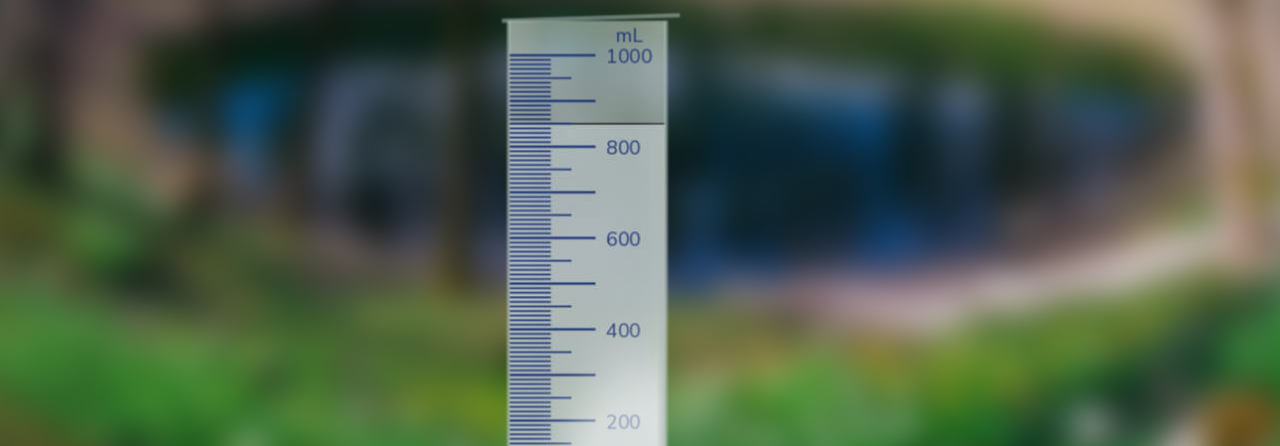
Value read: 850
